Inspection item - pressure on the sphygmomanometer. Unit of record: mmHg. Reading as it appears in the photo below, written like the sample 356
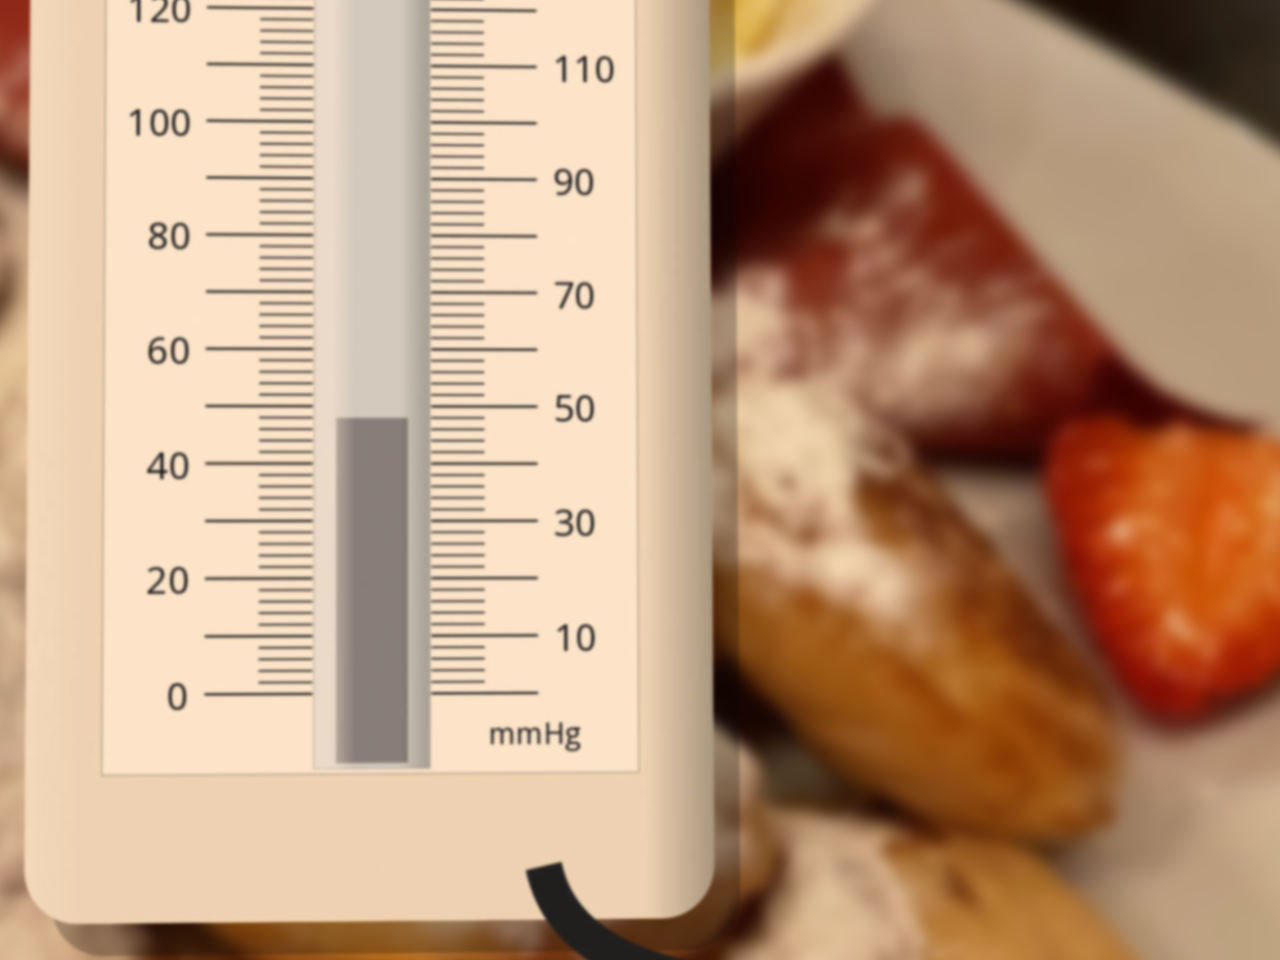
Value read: 48
